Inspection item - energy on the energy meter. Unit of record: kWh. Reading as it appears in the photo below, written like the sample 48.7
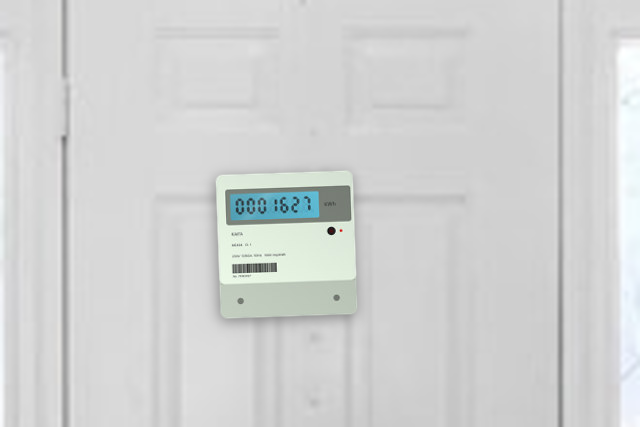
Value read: 1627
